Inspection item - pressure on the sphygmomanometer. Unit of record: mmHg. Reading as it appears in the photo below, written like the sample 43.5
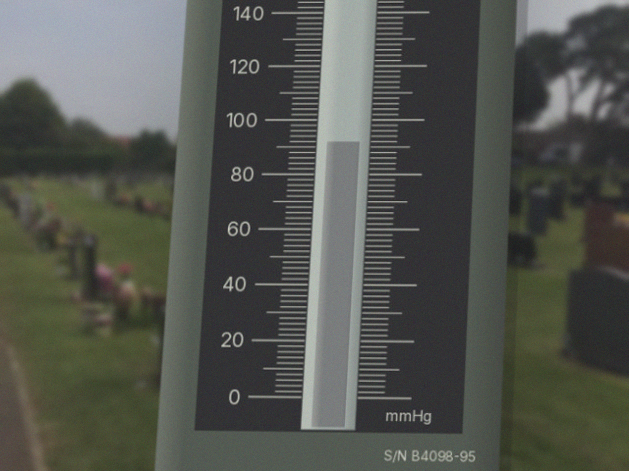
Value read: 92
